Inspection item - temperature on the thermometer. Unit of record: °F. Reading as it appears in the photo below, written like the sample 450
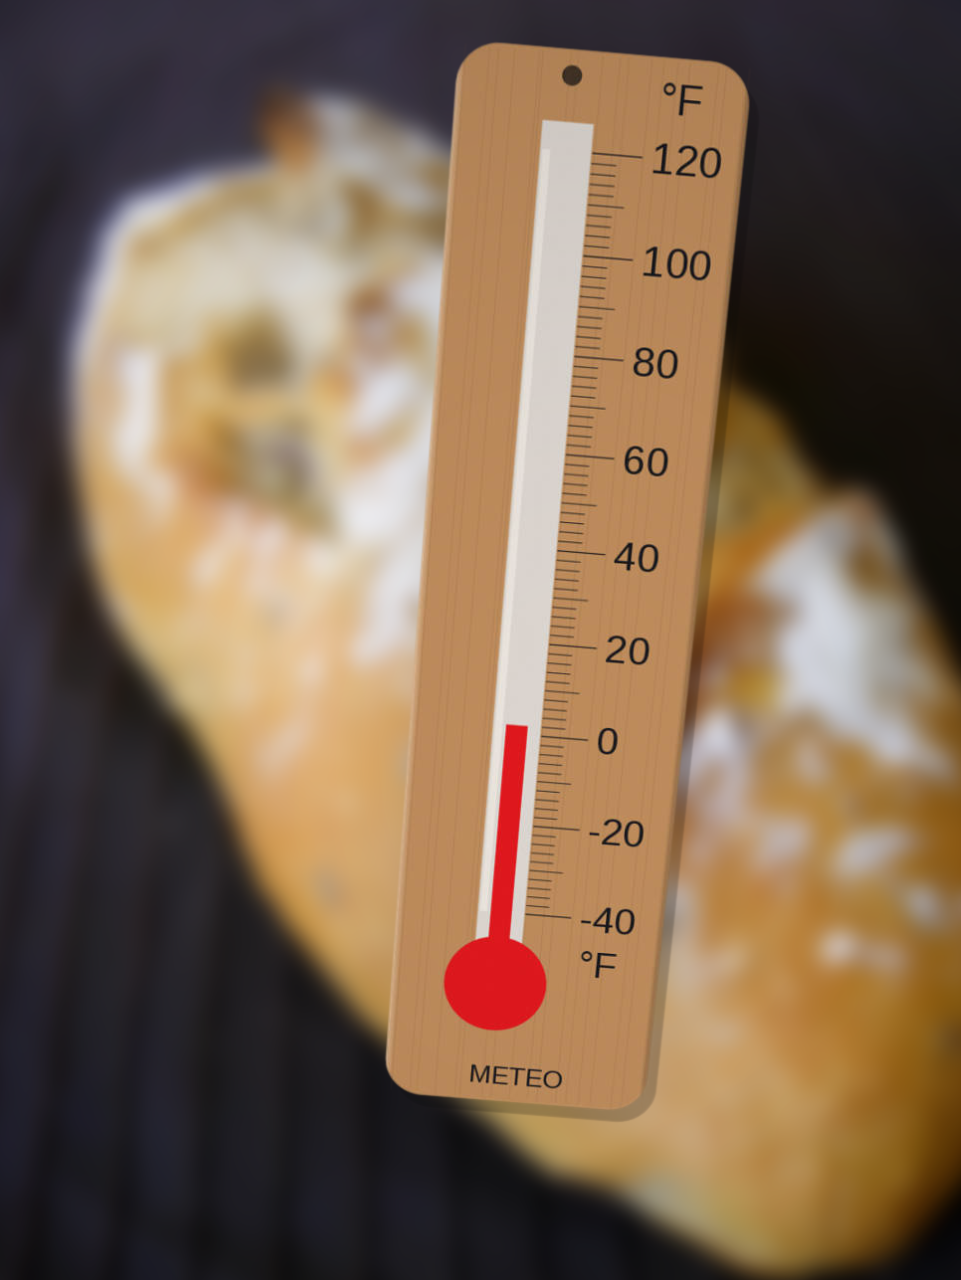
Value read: 2
